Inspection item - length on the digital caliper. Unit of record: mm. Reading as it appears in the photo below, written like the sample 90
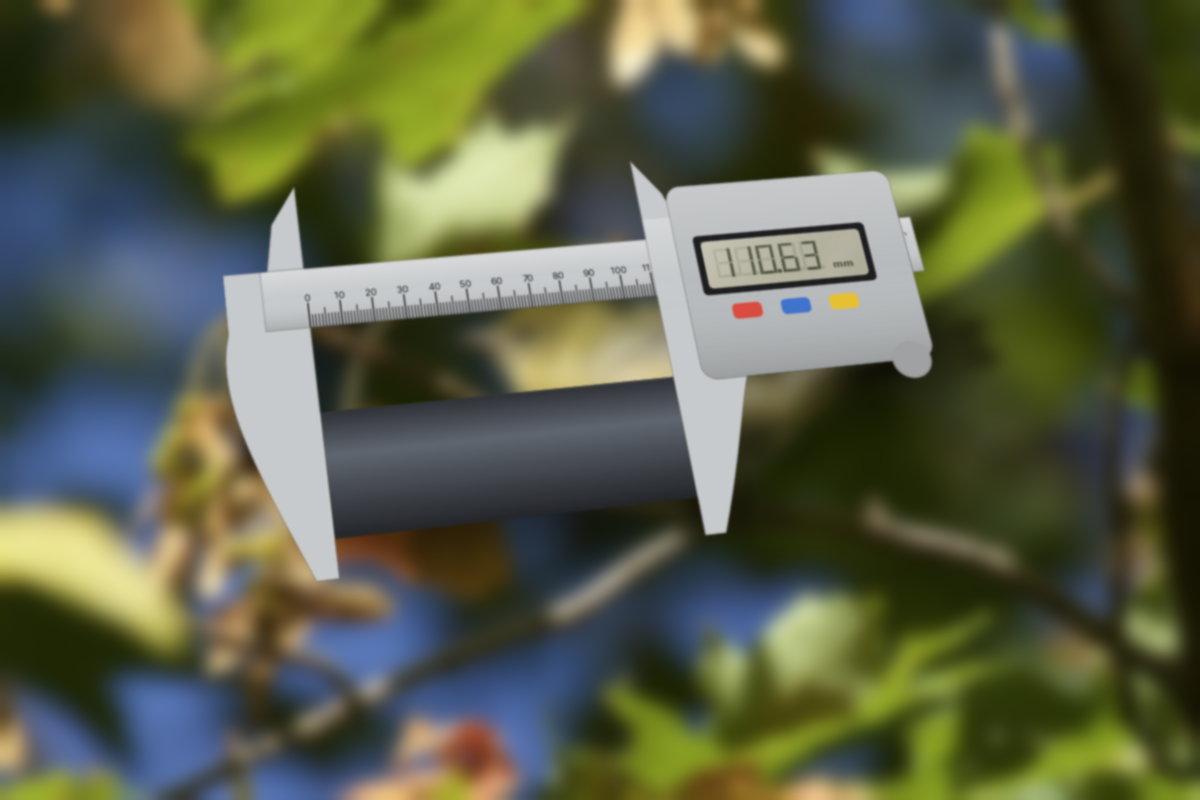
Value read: 110.63
